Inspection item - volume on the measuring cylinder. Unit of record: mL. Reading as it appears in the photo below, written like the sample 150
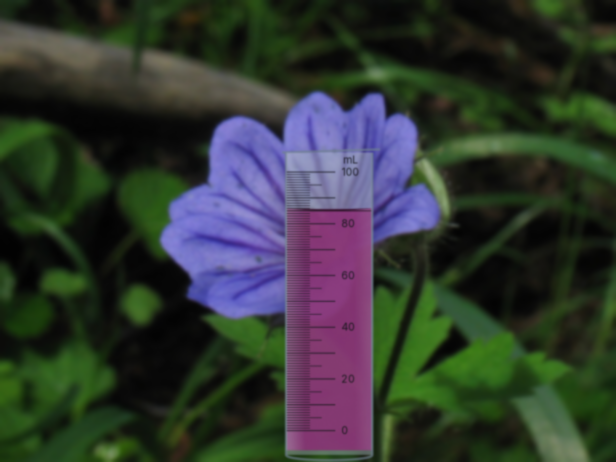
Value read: 85
